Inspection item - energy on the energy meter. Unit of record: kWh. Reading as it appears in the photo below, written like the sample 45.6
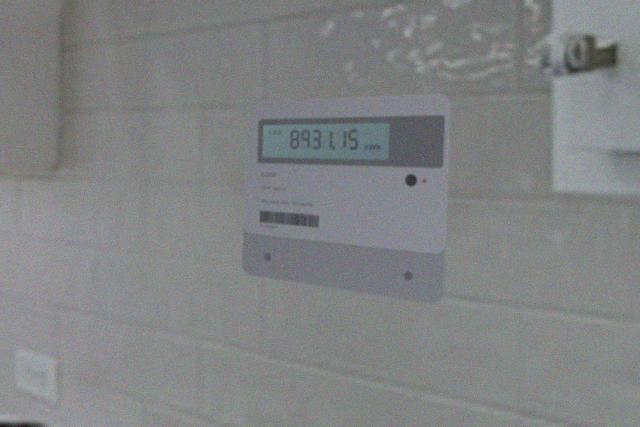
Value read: 8931.15
